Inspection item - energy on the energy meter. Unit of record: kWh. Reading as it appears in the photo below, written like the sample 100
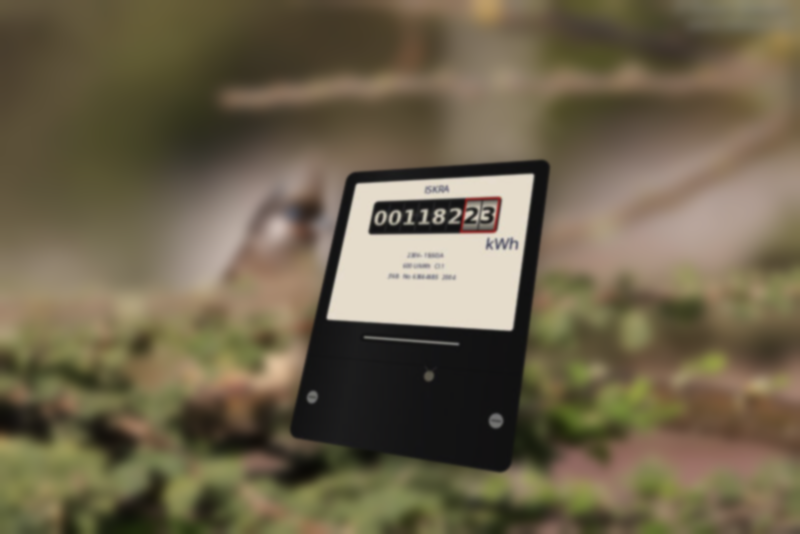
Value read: 1182.23
